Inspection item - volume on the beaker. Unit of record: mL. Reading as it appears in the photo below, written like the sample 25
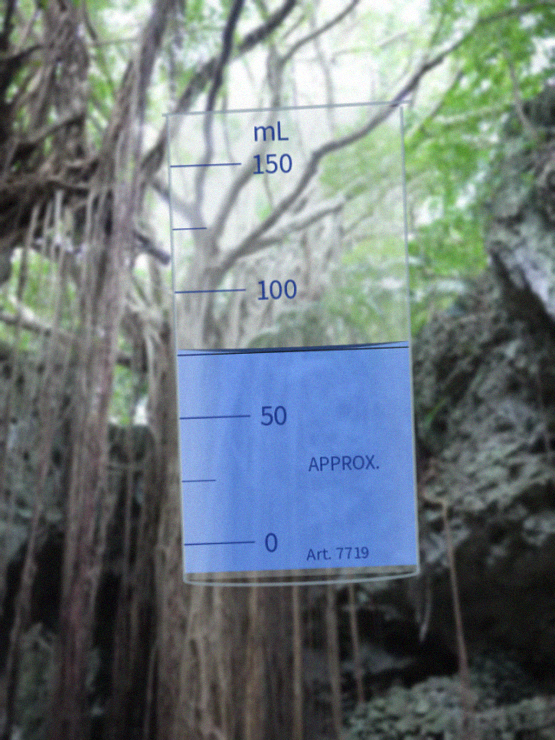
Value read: 75
